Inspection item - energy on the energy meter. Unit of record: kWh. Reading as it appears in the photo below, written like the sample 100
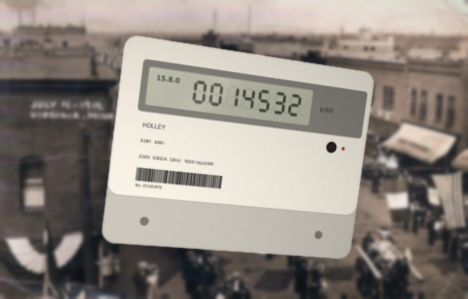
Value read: 14532
